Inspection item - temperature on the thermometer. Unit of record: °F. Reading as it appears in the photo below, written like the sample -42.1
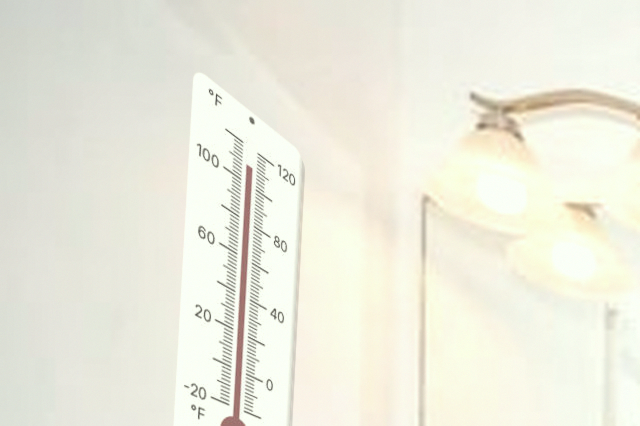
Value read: 110
